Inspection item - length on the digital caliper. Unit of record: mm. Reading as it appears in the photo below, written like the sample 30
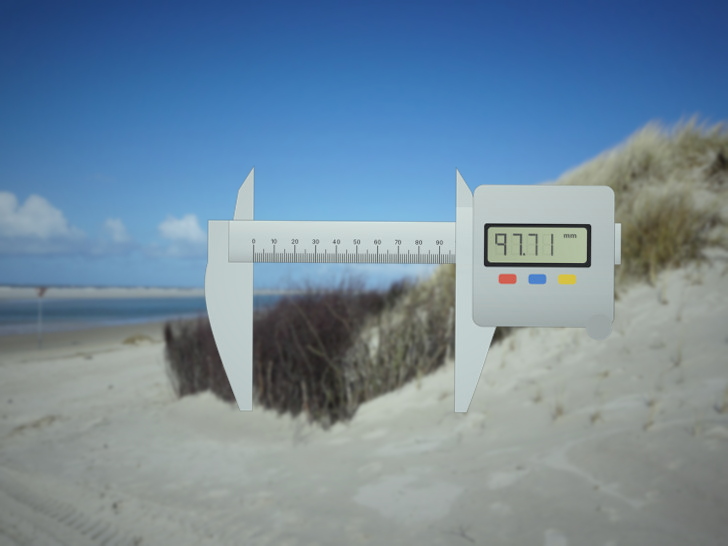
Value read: 97.71
